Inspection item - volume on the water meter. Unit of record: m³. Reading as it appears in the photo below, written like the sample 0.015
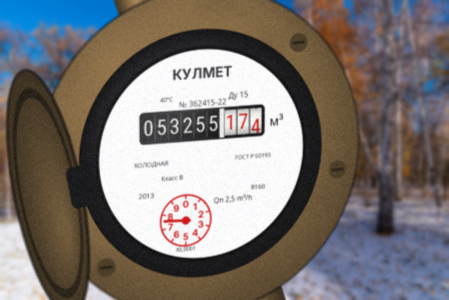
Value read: 53255.1737
